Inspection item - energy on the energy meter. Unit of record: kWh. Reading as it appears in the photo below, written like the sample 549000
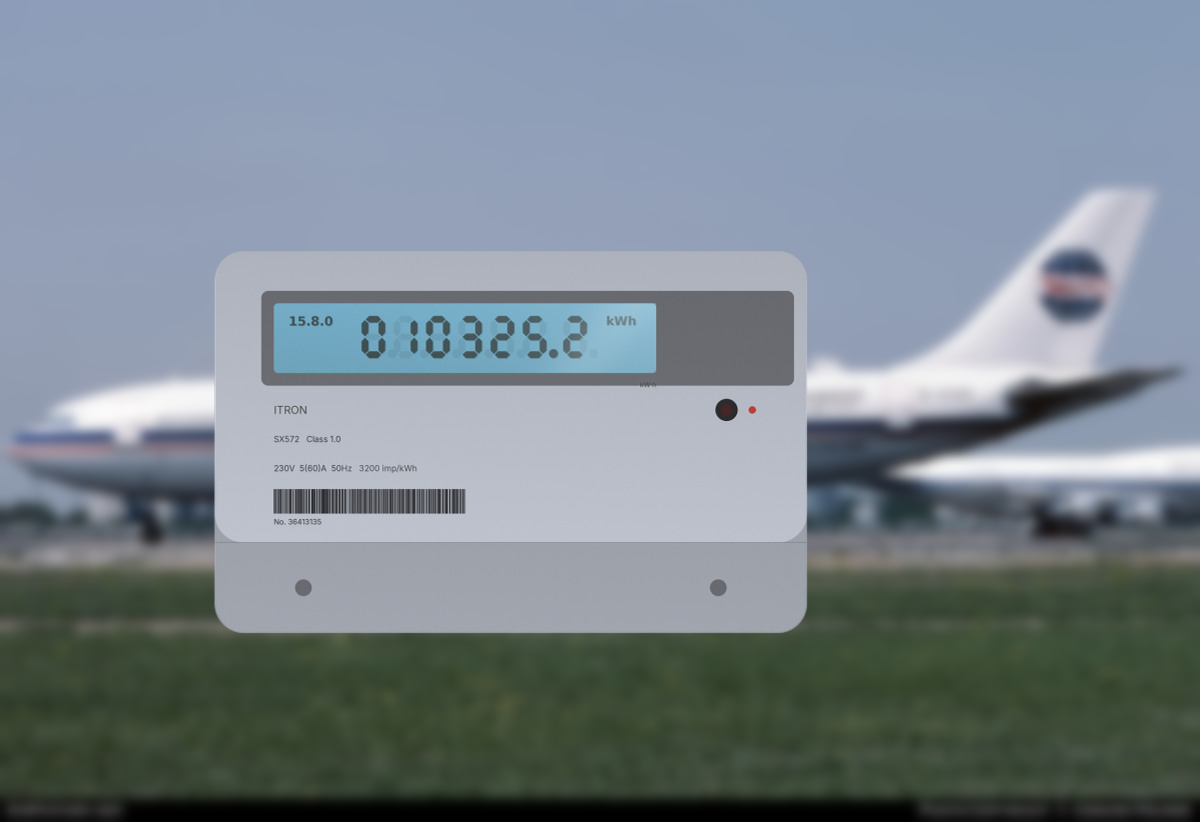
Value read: 10325.2
